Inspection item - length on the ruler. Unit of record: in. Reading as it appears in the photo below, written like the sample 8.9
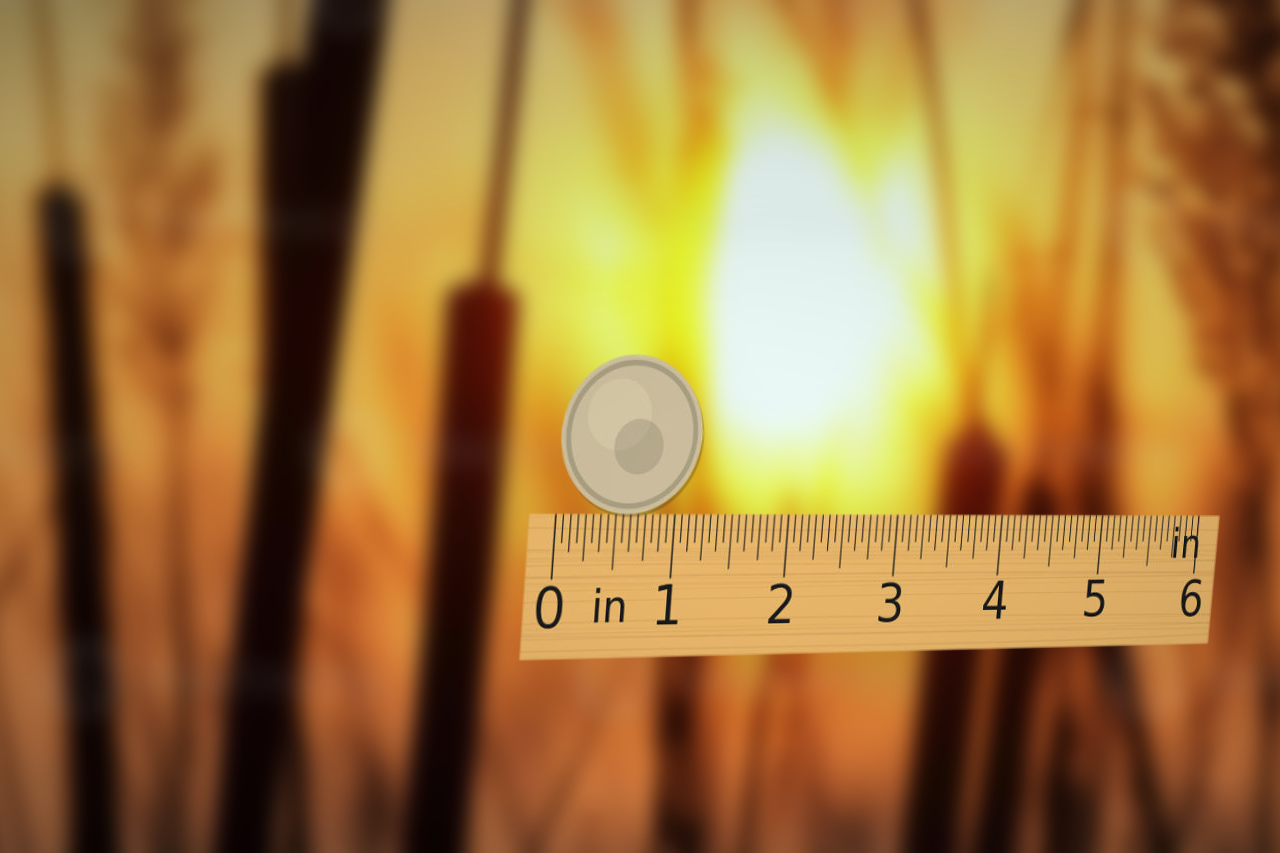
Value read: 1.1875
